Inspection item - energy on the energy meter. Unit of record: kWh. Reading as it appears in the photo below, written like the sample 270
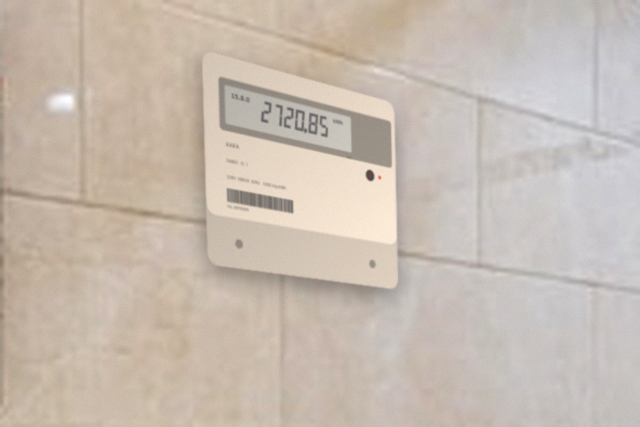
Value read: 2720.85
